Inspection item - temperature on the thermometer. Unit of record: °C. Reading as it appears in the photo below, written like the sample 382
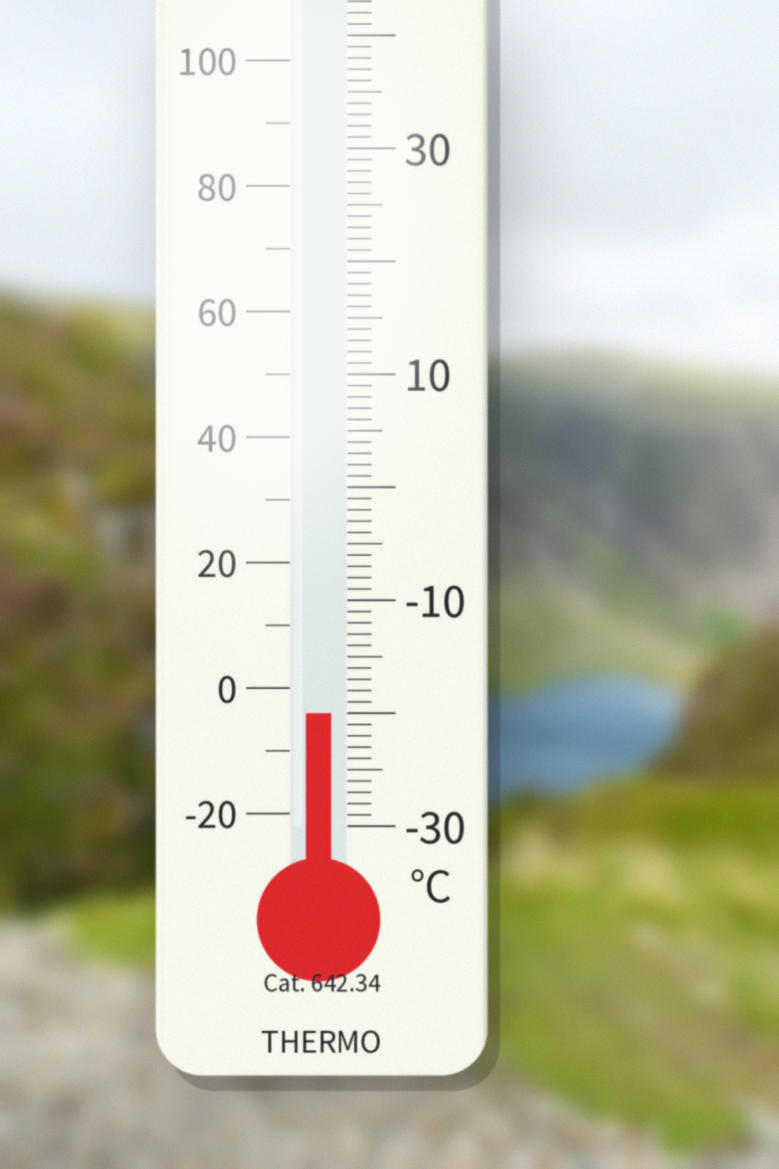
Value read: -20
